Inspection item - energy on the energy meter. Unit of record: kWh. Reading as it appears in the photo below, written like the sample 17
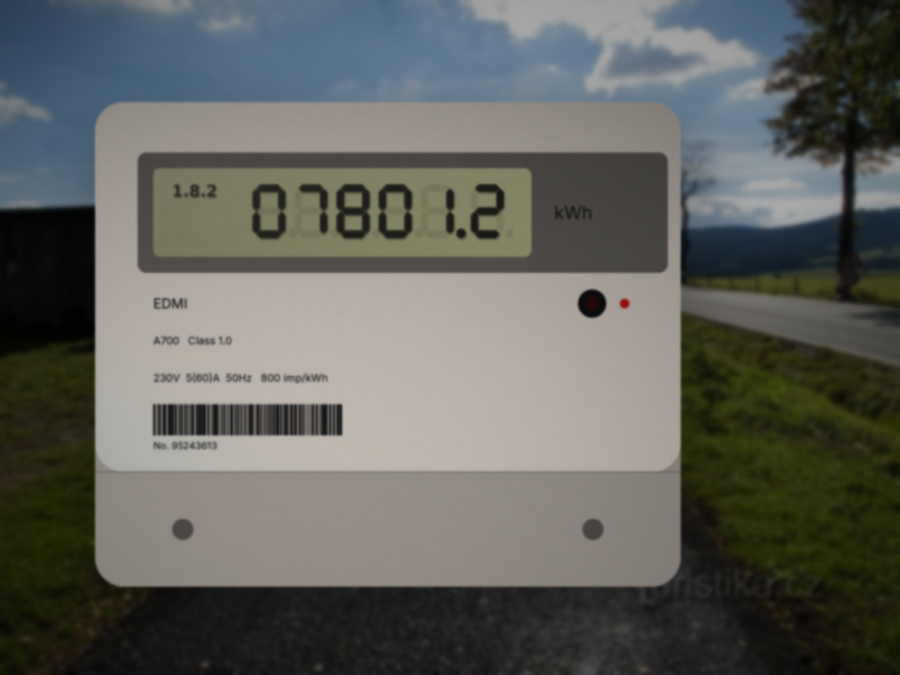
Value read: 7801.2
